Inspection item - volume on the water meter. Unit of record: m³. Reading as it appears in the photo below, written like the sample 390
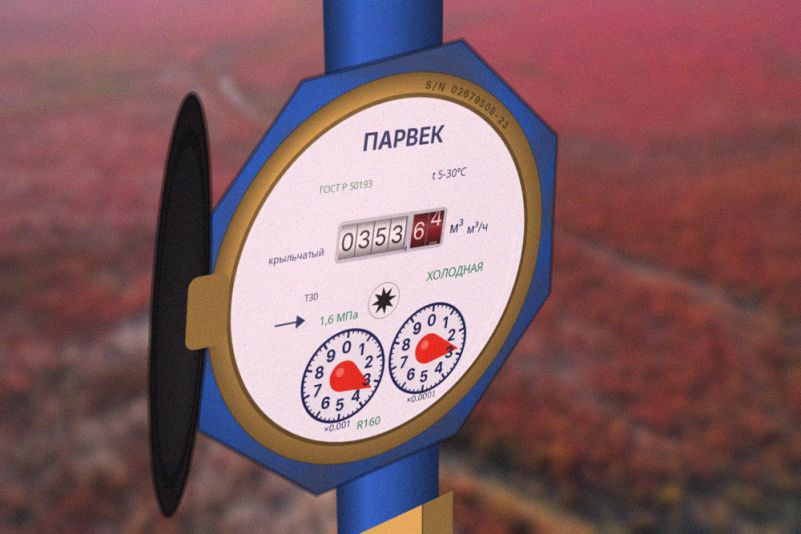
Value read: 353.6432
